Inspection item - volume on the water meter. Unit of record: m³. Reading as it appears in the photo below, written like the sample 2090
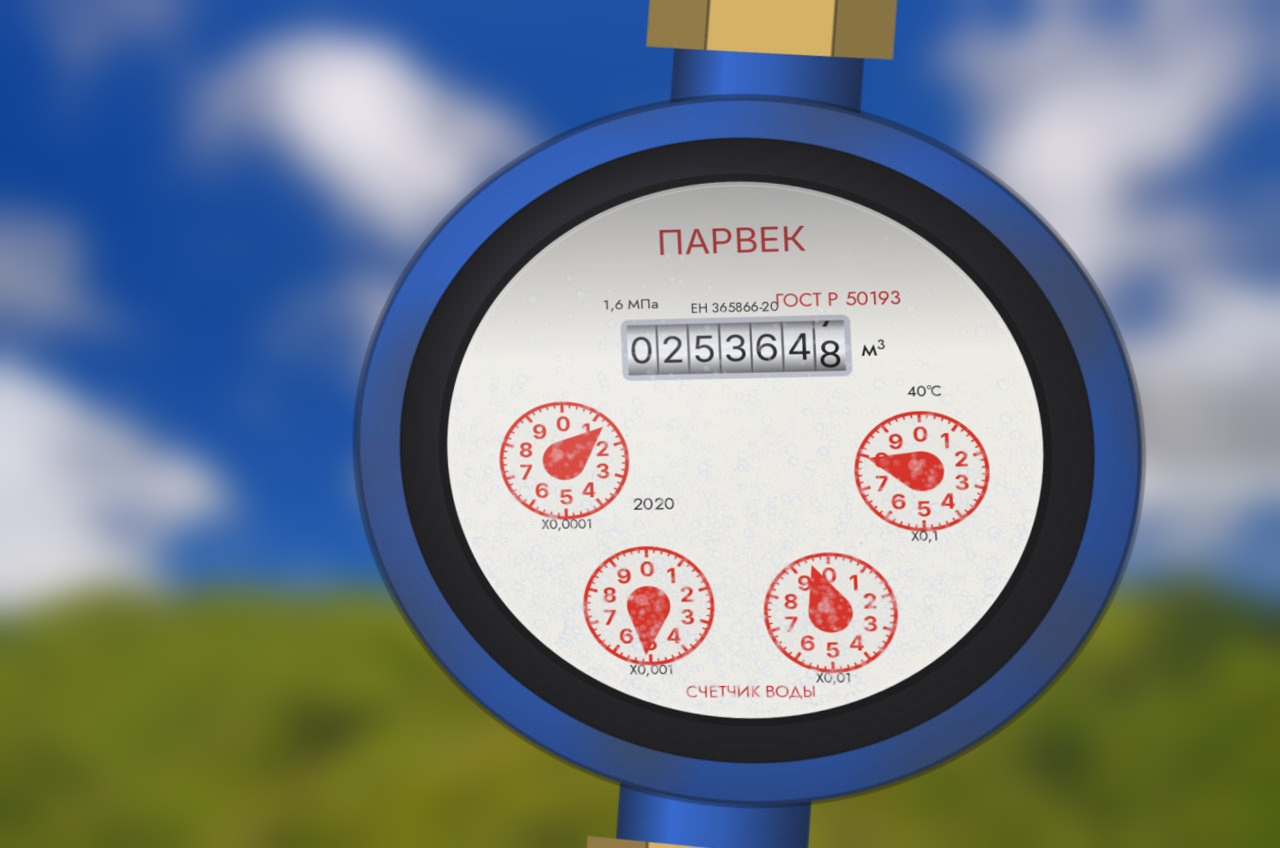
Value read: 253647.7951
